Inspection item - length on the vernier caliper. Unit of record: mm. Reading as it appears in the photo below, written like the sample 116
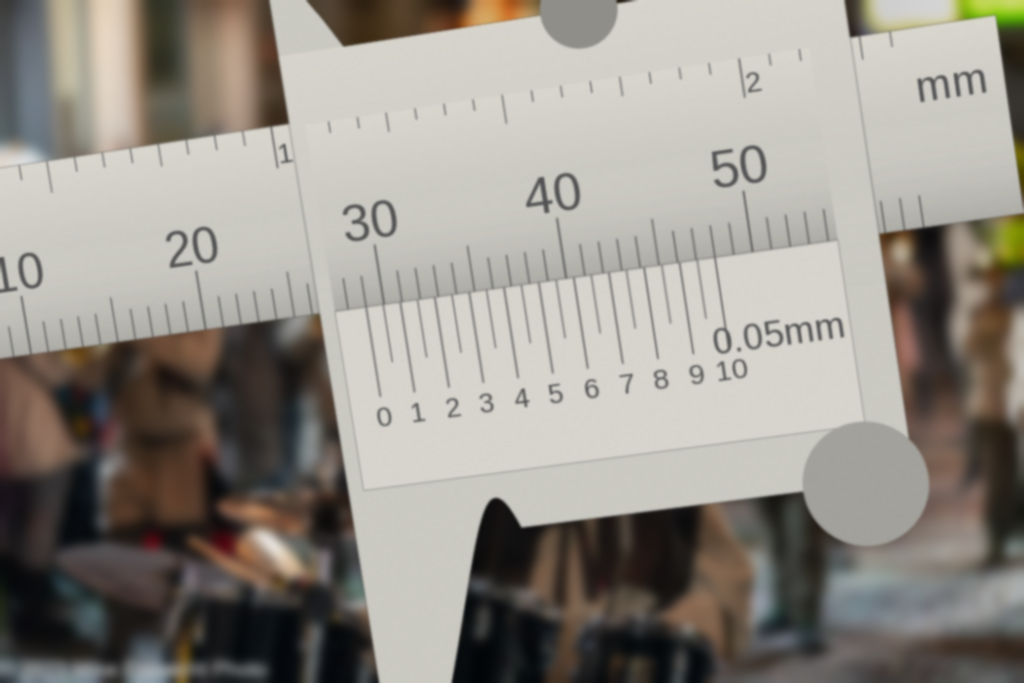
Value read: 29.0
